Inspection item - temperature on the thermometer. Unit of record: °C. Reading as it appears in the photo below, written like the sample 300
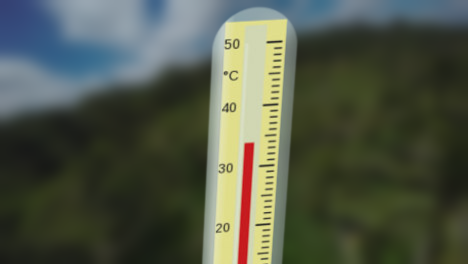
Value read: 34
